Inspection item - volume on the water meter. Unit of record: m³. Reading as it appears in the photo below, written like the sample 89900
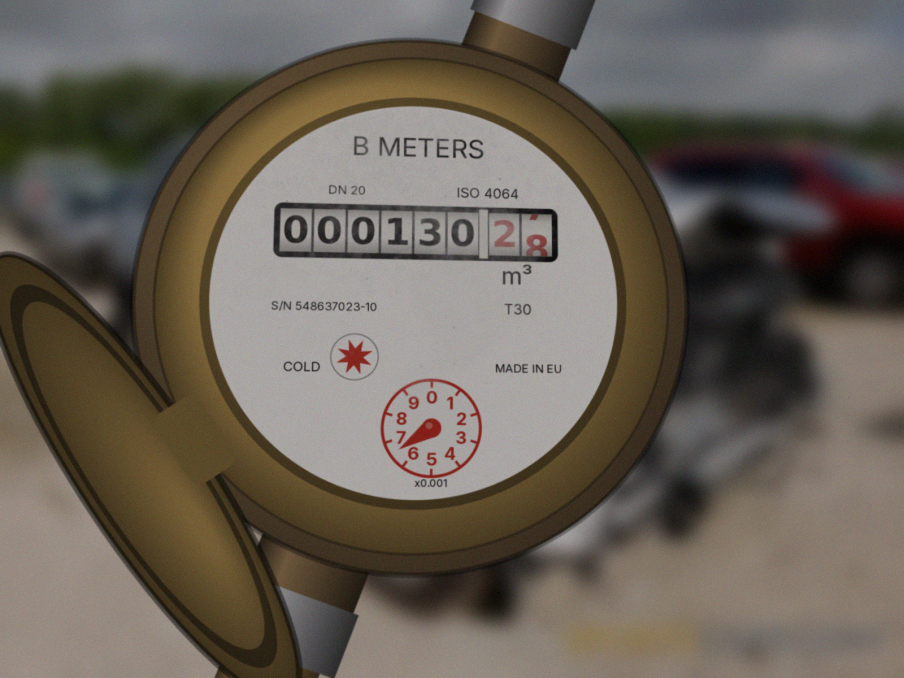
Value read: 130.276
